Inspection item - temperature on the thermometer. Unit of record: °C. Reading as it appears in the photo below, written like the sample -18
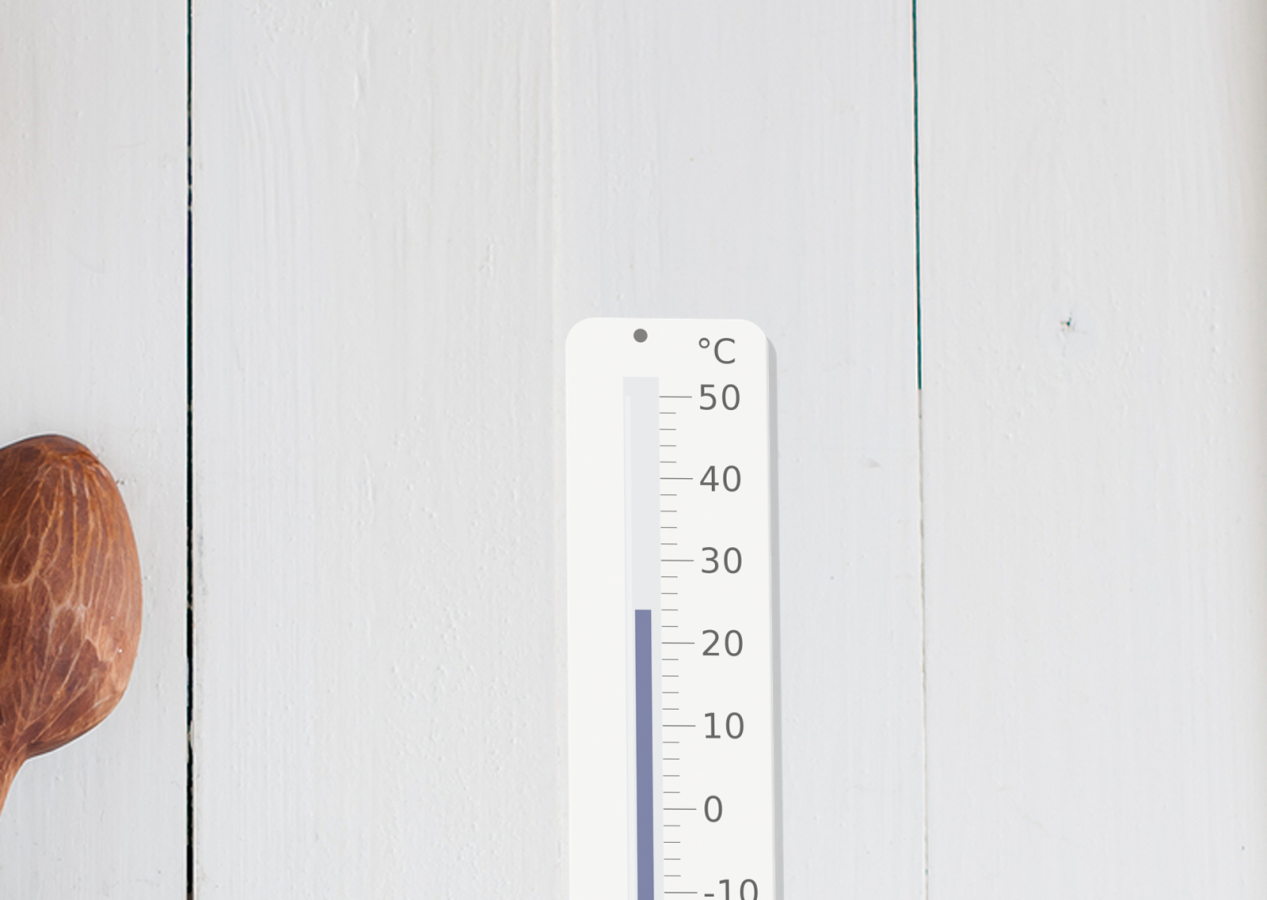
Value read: 24
